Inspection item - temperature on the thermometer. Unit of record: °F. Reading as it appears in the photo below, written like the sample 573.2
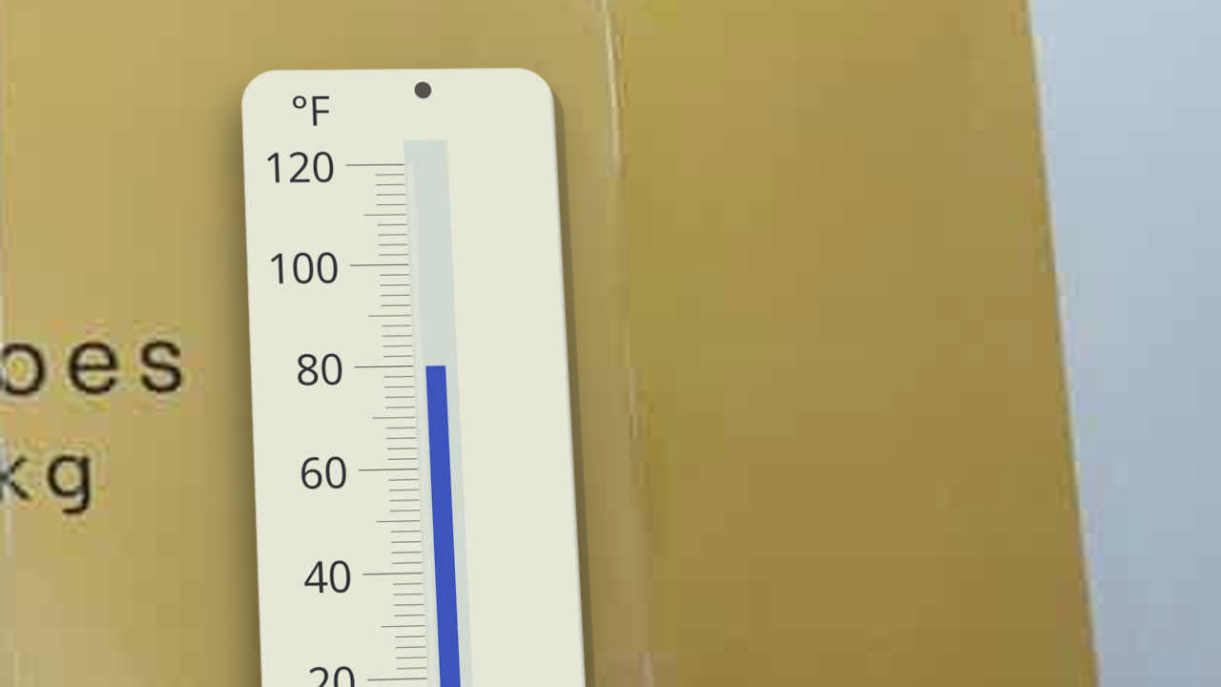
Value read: 80
